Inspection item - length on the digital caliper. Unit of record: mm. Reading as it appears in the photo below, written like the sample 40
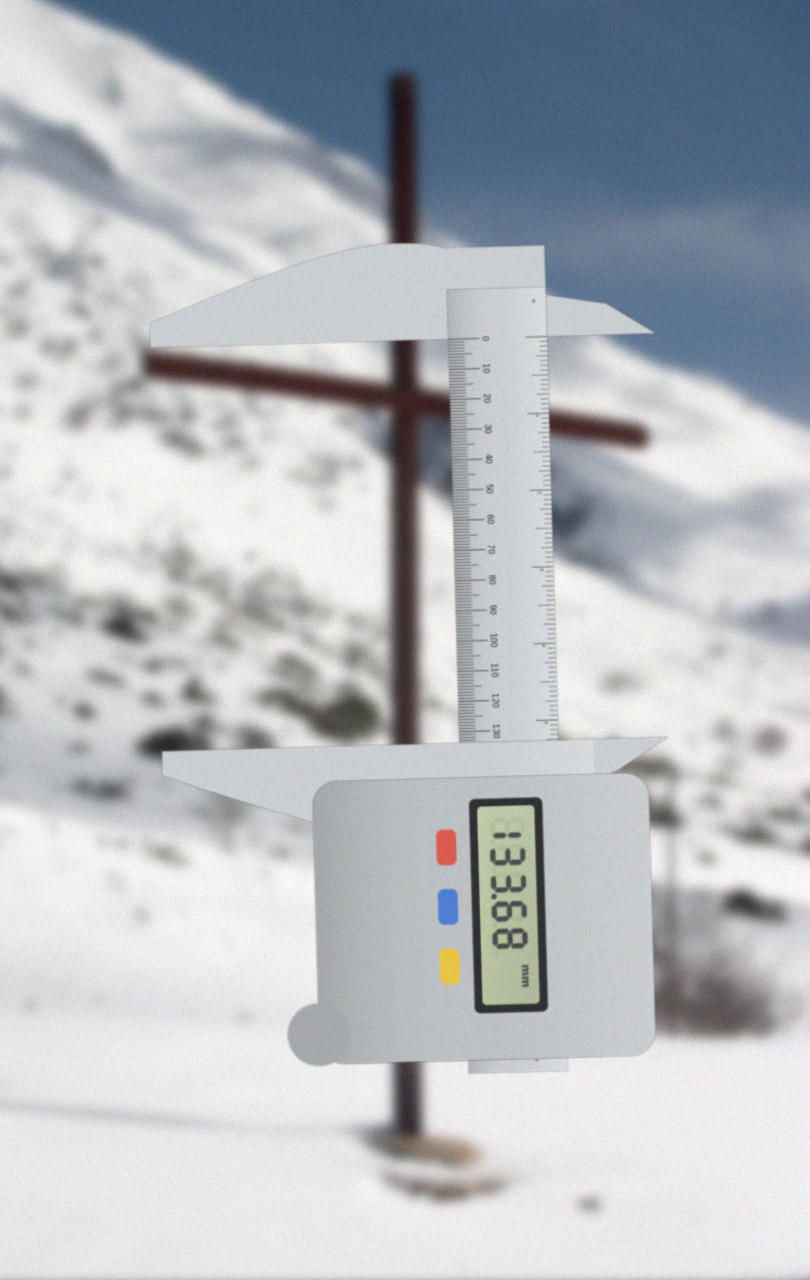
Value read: 133.68
